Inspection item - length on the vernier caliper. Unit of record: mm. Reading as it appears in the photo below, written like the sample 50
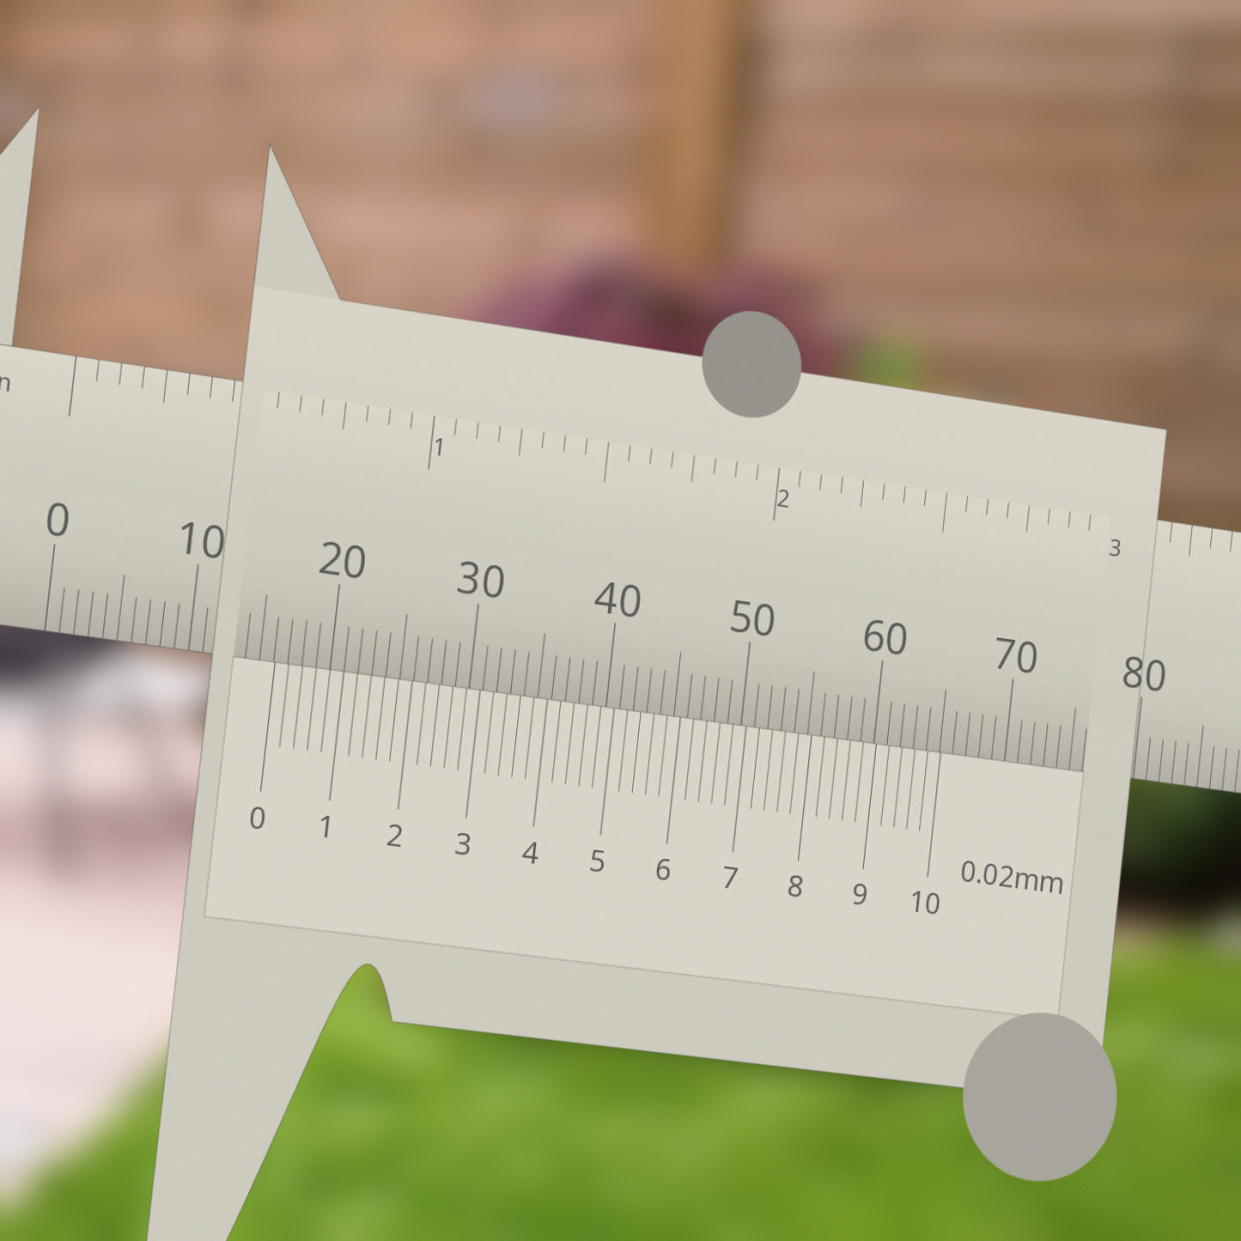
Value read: 16.1
